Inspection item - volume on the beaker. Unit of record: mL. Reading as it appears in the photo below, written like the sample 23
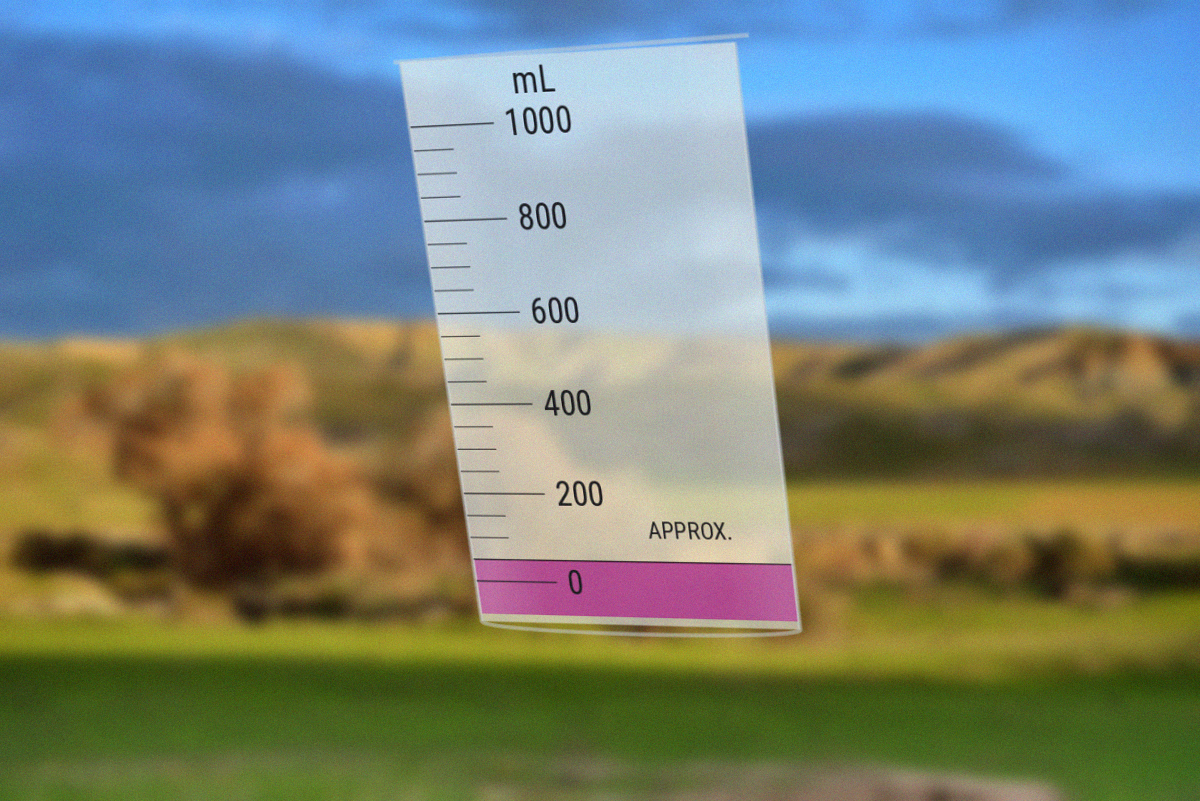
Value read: 50
